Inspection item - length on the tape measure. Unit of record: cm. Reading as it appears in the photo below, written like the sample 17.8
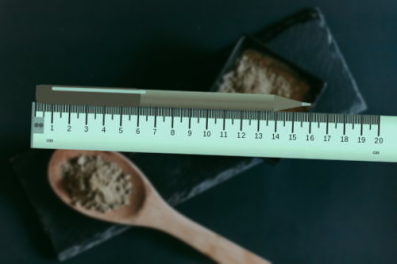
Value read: 16
